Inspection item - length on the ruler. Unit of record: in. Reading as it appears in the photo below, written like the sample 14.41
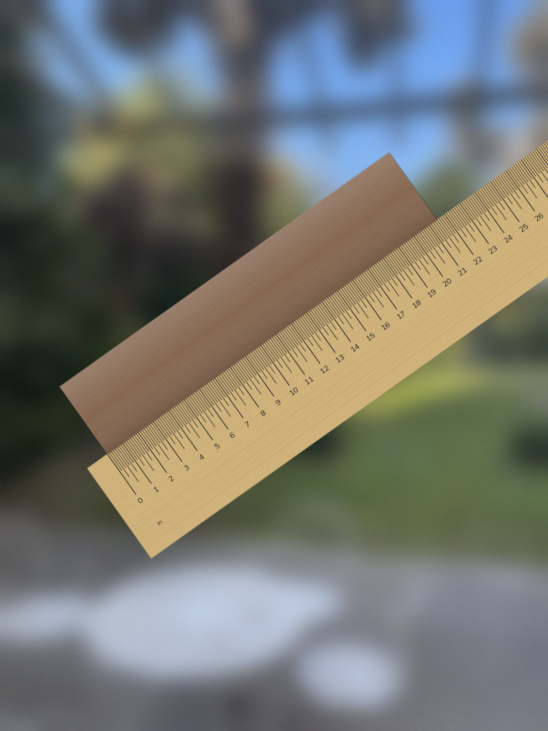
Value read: 21.5
